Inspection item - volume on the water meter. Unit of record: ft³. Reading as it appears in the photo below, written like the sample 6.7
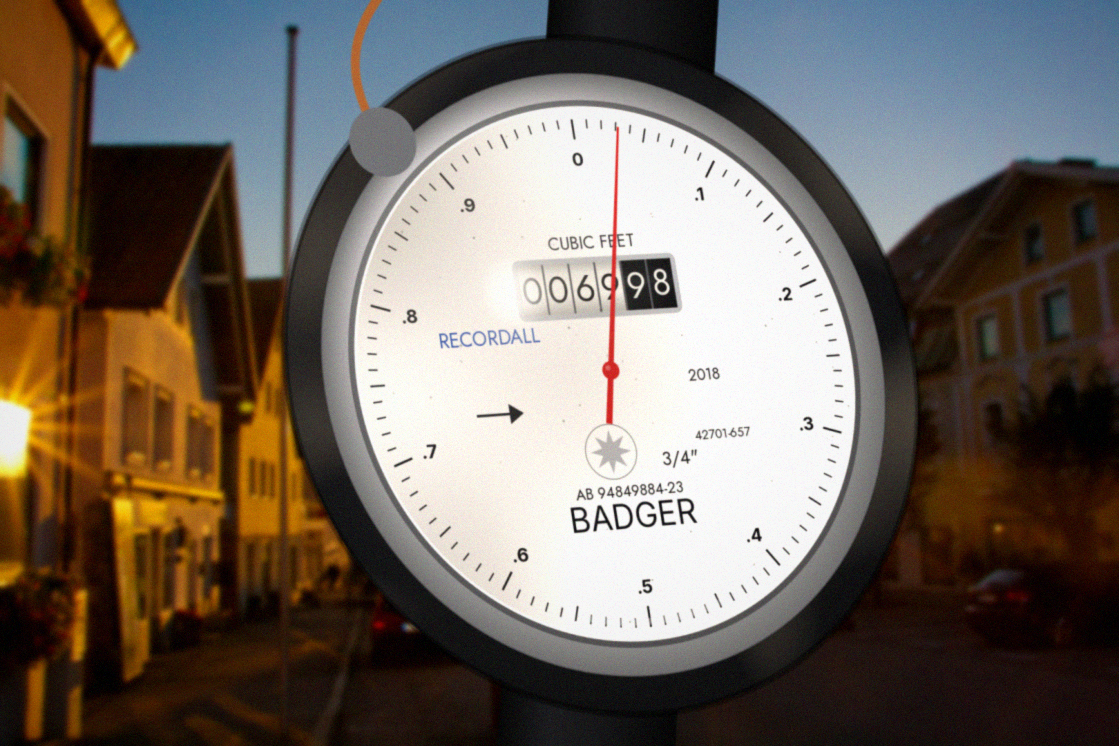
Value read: 6998.03
